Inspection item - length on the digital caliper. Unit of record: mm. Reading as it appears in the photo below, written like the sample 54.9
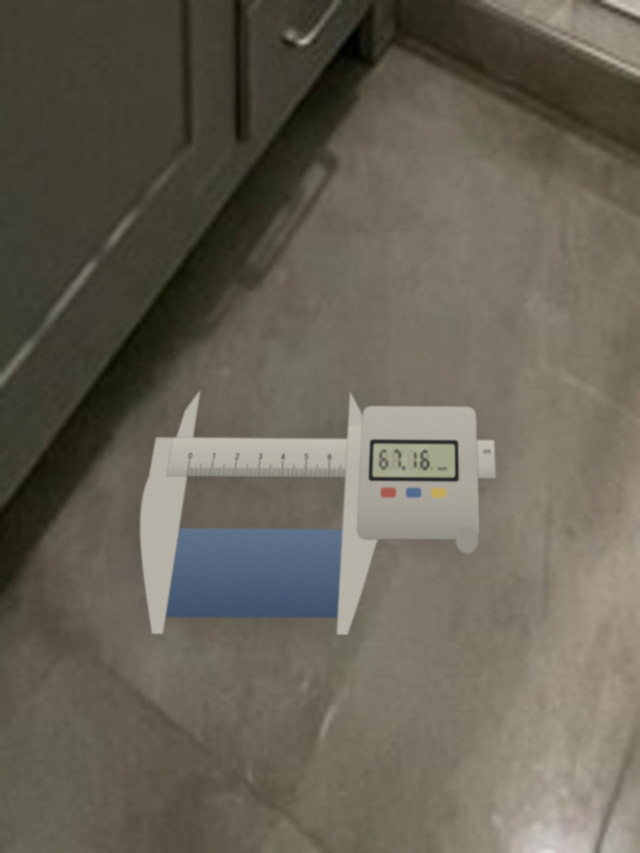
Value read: 67.16
